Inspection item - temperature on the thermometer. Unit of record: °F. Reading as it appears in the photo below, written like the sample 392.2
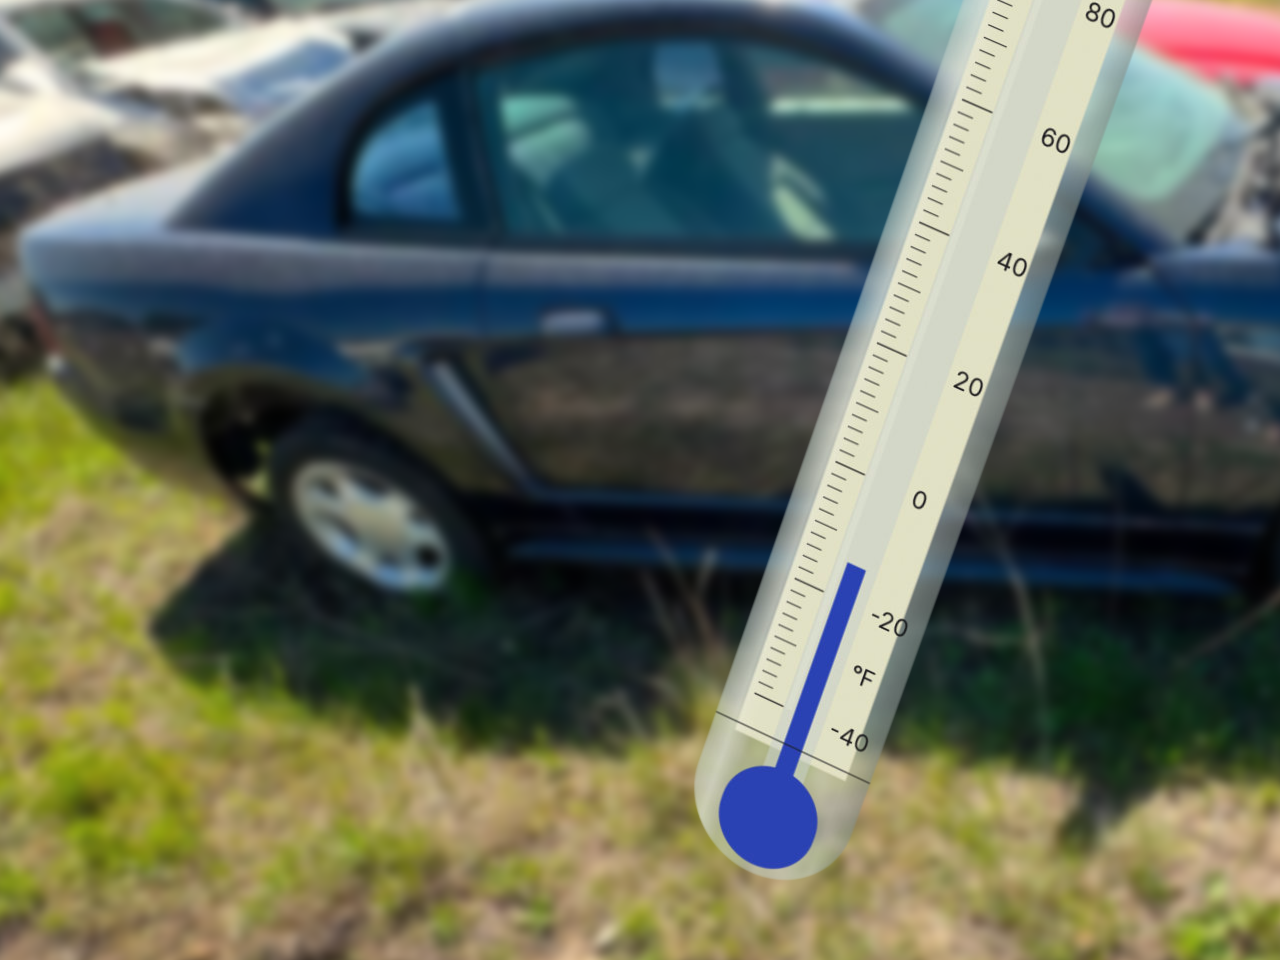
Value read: -14
